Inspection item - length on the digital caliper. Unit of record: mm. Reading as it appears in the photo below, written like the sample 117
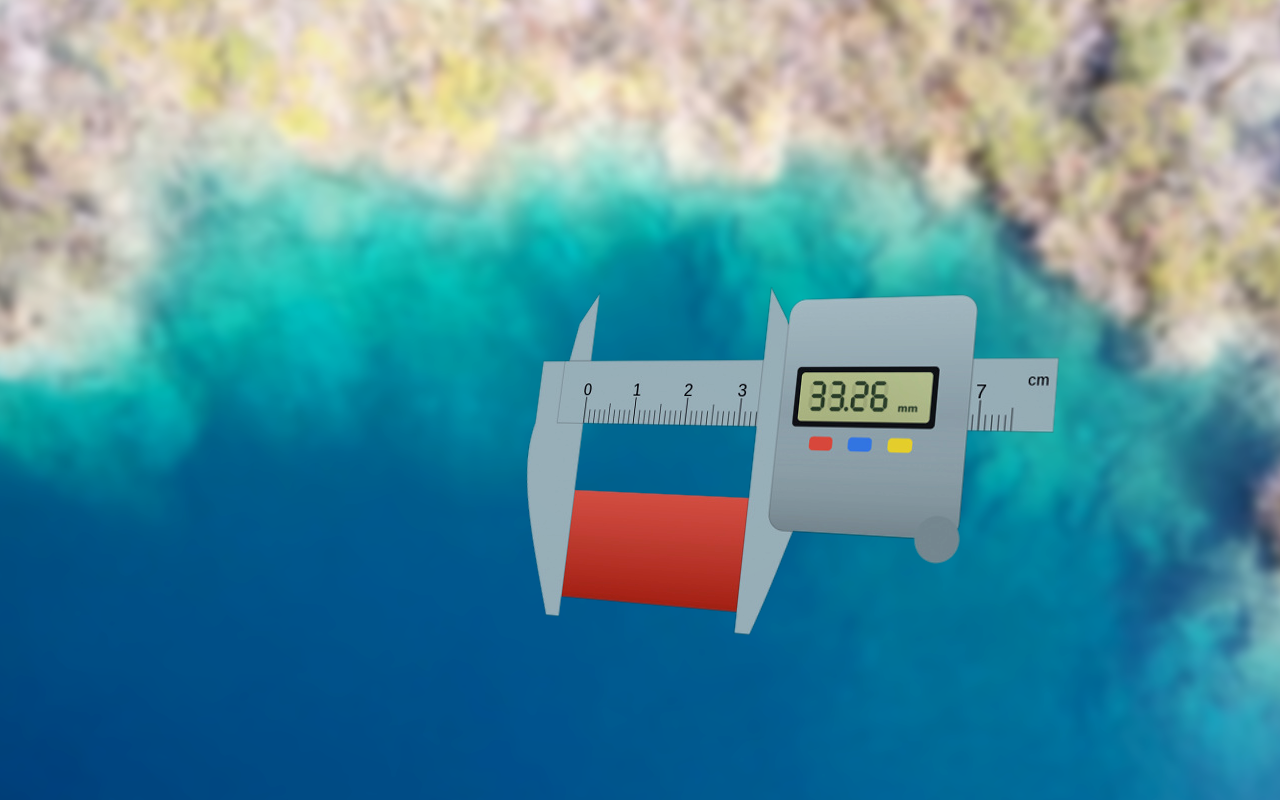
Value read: 33.26
